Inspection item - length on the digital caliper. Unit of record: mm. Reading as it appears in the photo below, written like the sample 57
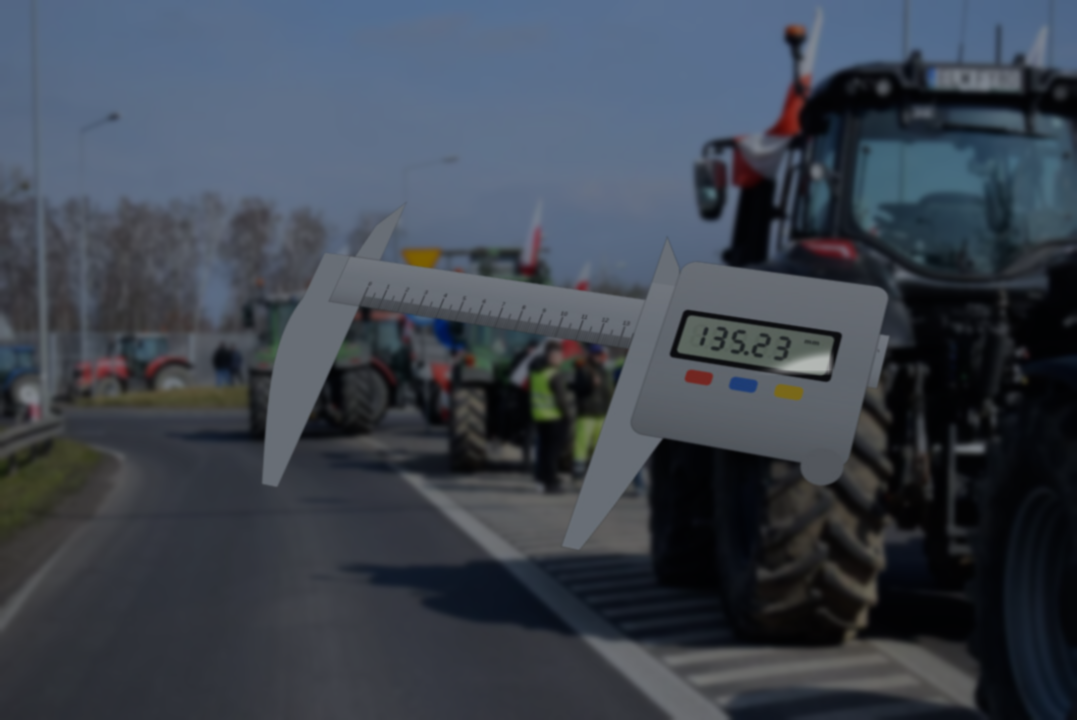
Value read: 135.23
